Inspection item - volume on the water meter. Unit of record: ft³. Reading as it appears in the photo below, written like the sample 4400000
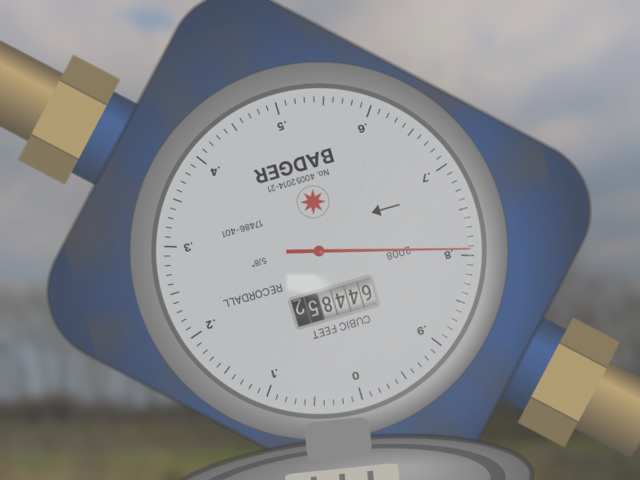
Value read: 644851.79
